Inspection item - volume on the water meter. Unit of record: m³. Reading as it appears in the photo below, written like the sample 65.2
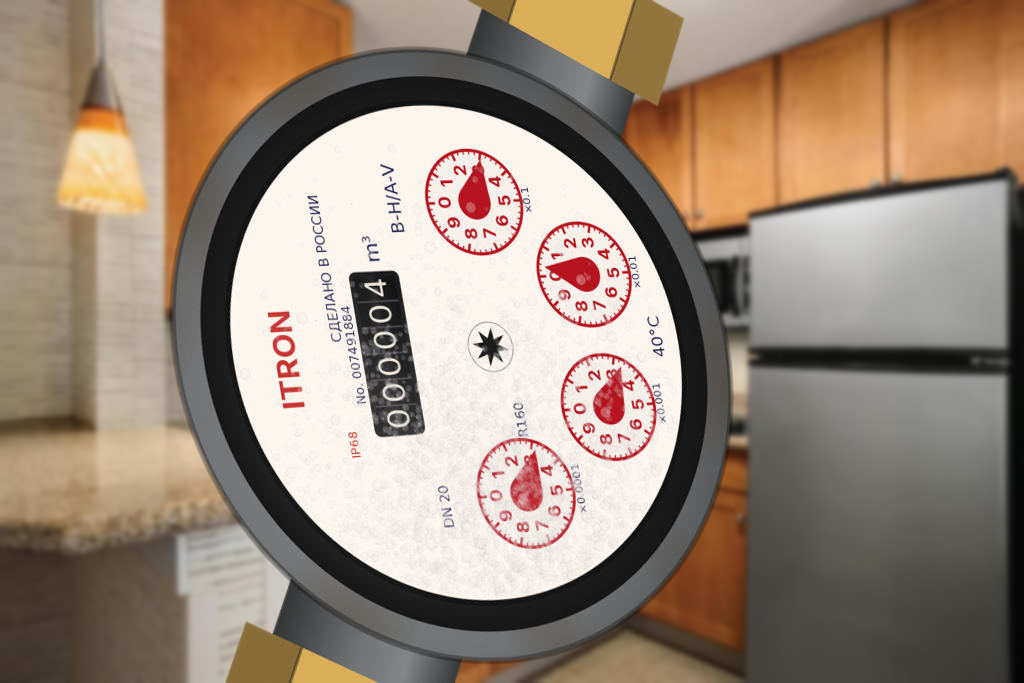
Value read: 4.3033
